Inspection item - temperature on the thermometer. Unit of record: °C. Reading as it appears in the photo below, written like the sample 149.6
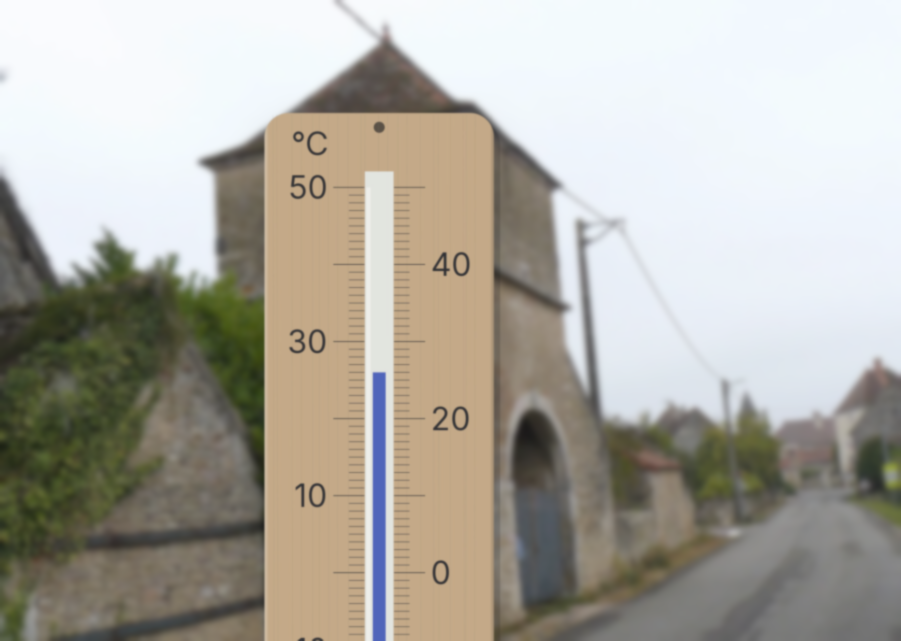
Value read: 26
